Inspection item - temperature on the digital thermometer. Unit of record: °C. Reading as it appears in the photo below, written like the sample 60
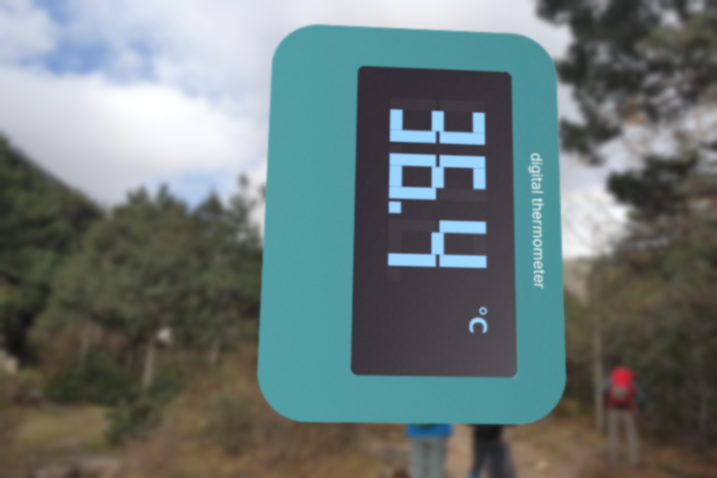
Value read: 36.4
